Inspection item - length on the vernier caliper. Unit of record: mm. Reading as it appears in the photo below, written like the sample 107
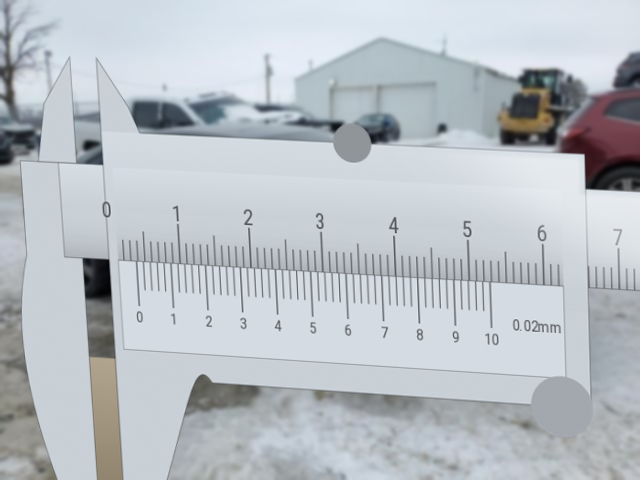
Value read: 3.8
